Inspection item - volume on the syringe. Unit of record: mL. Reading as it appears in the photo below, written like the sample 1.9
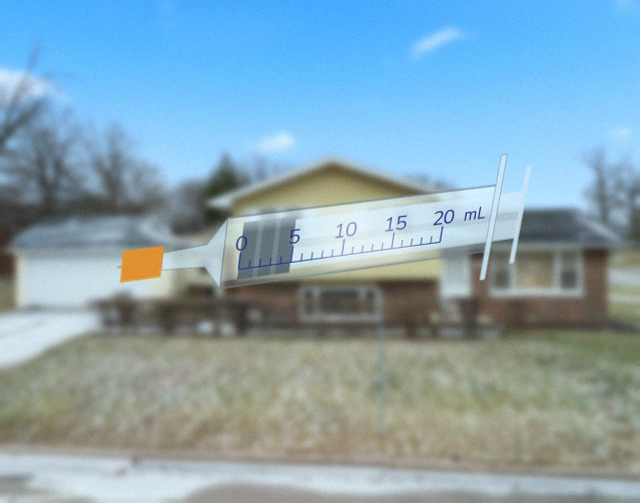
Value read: 0
